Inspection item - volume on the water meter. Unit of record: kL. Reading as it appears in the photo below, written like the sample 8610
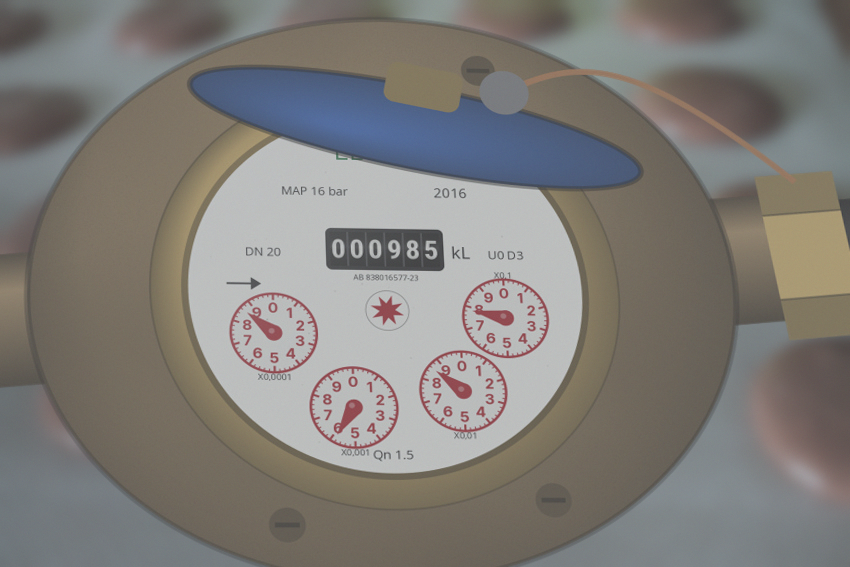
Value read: 985.7858
